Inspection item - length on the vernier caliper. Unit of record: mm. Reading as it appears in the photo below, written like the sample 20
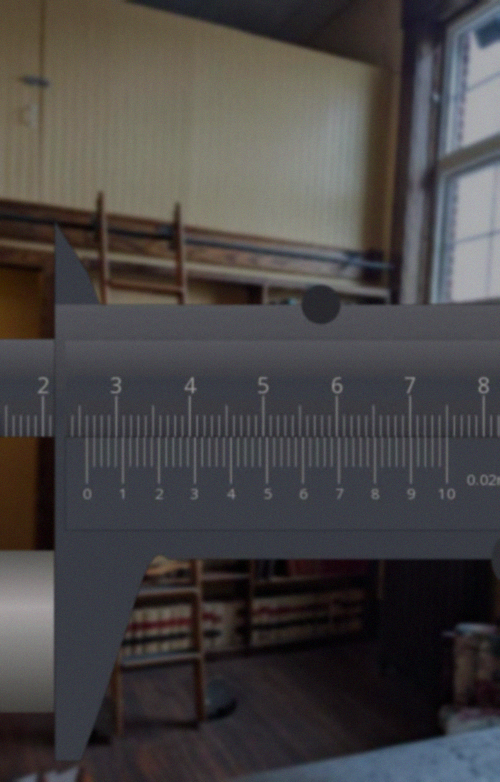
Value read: 26.0
